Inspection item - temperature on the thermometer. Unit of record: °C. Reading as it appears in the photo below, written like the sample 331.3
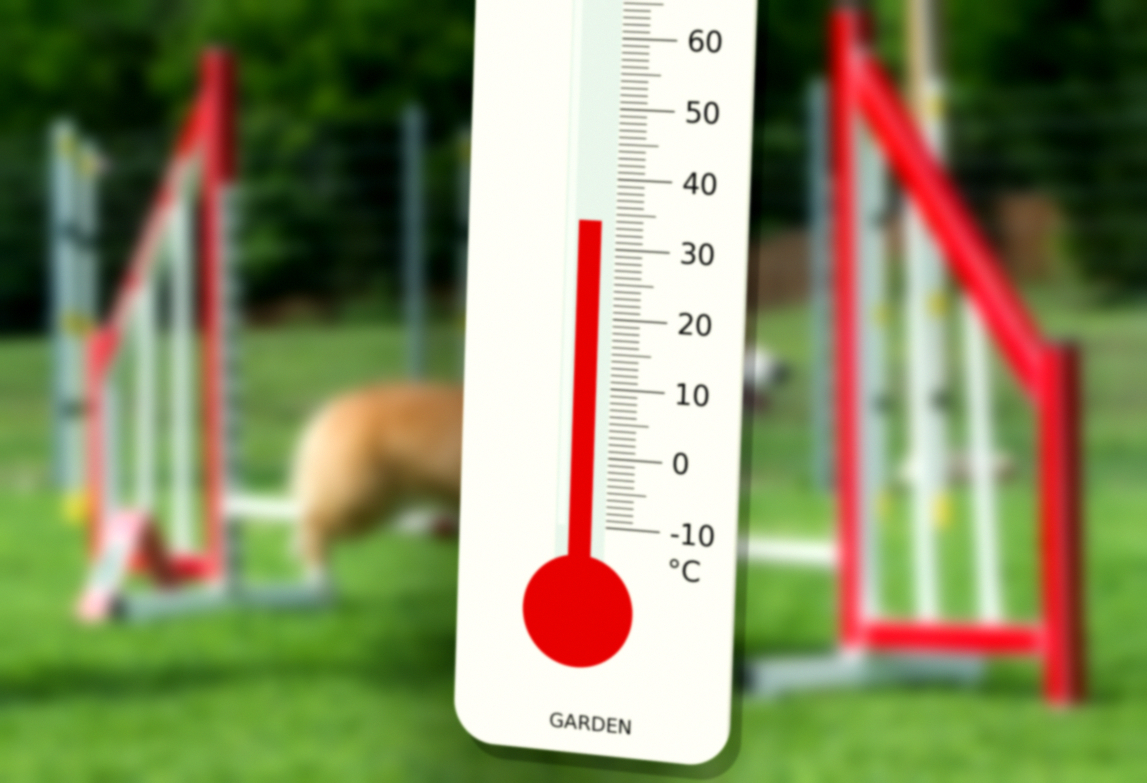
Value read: 34
